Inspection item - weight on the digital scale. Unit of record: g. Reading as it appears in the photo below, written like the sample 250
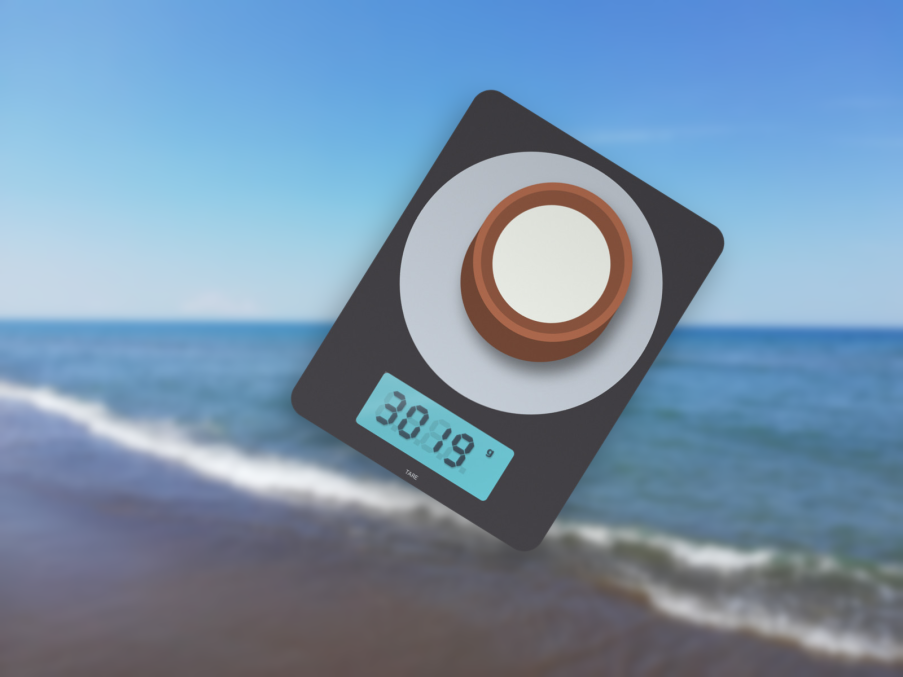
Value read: 3019
